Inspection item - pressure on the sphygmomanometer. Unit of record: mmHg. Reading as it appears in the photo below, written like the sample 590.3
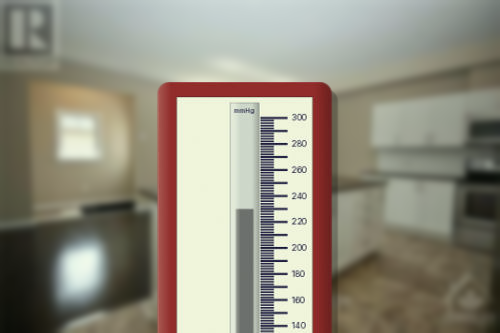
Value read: 230
